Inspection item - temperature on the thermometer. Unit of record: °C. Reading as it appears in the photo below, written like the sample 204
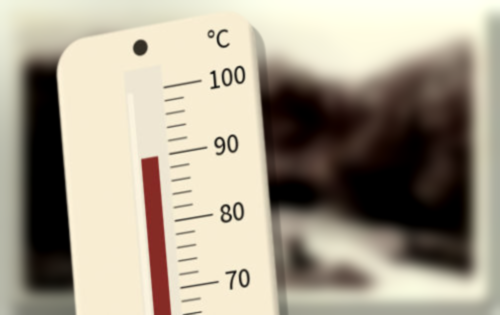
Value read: 90
